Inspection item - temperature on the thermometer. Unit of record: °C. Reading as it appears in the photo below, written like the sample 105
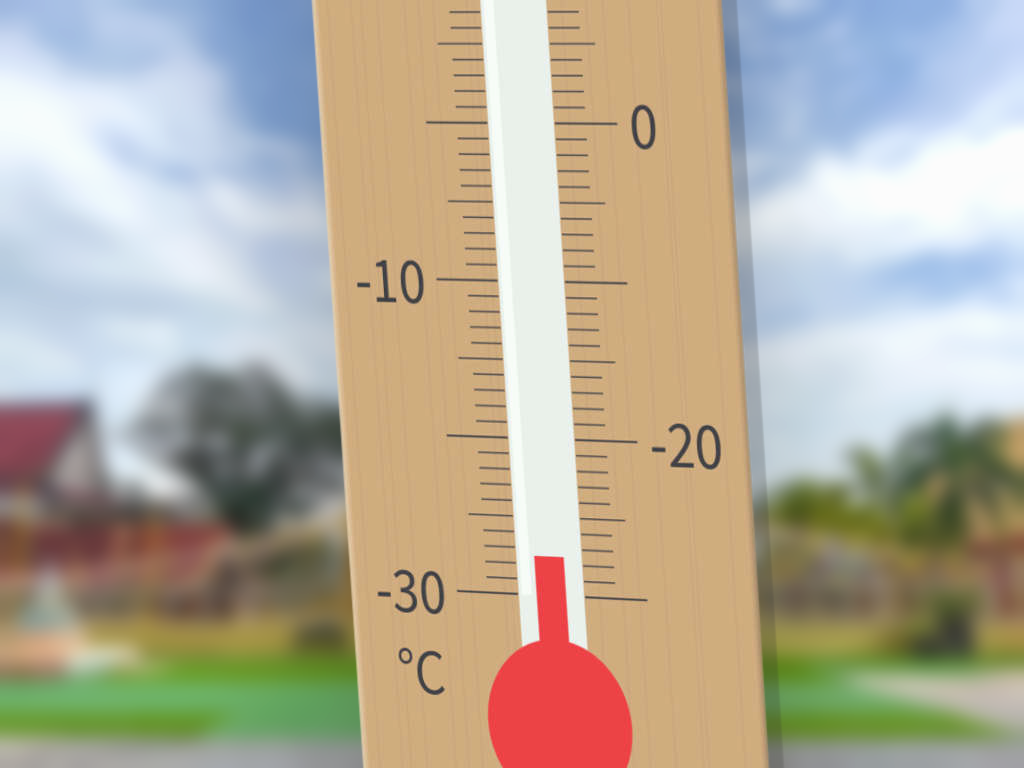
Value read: -27.5
